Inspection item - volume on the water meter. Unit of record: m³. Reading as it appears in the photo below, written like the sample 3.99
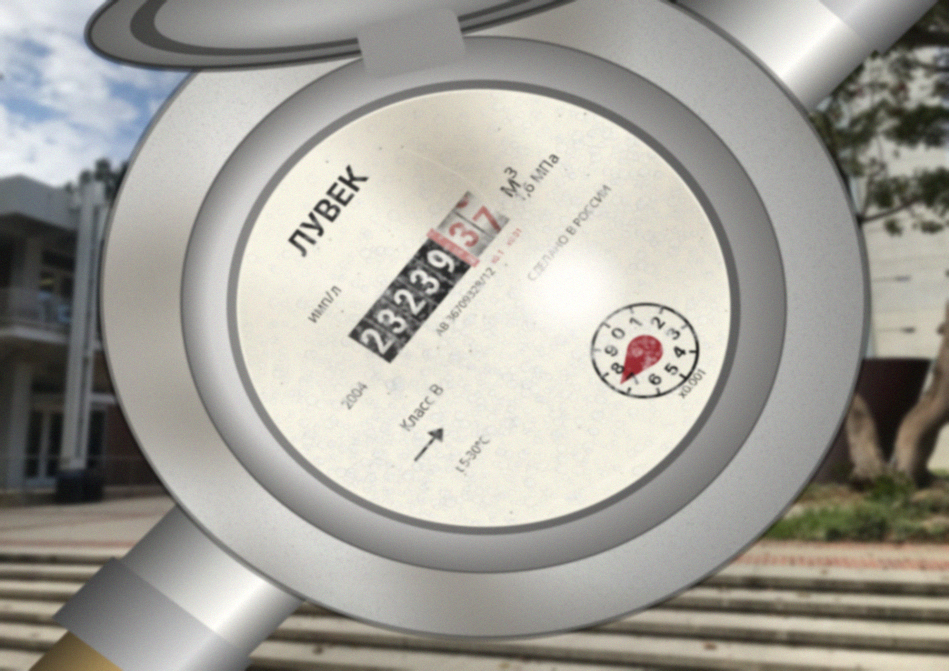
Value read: 23239.367
